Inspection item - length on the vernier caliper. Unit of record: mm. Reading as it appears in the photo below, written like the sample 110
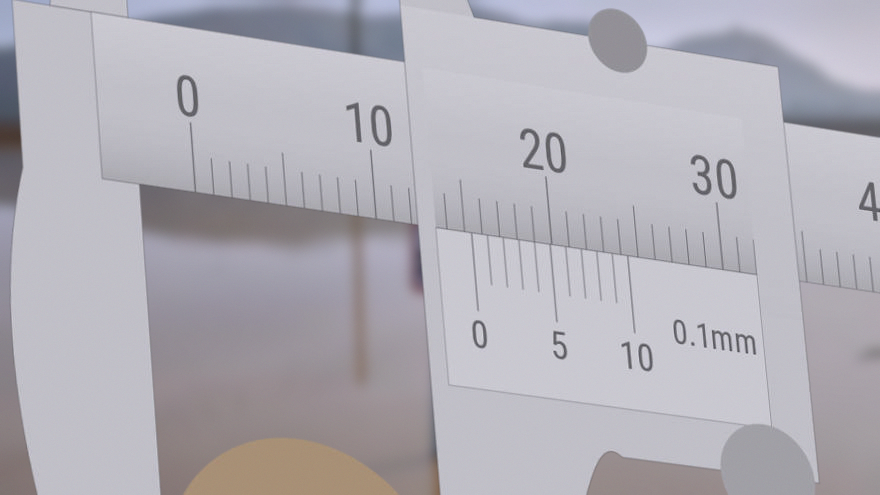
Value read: 15.4
